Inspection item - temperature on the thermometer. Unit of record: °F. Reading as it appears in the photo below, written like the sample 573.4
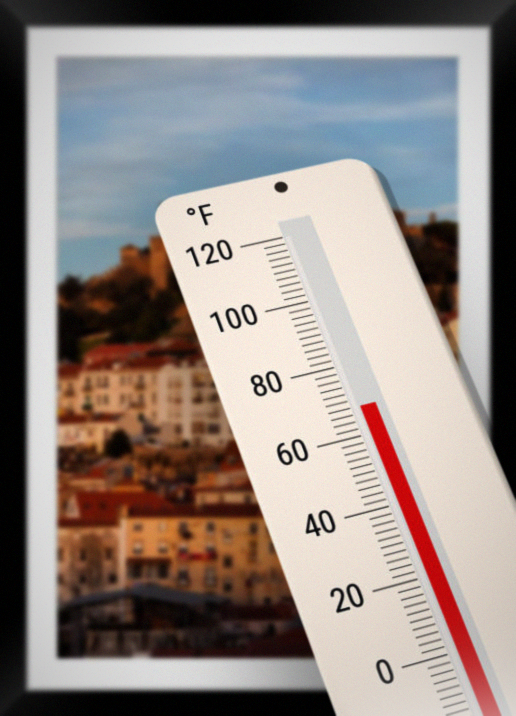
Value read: 68
